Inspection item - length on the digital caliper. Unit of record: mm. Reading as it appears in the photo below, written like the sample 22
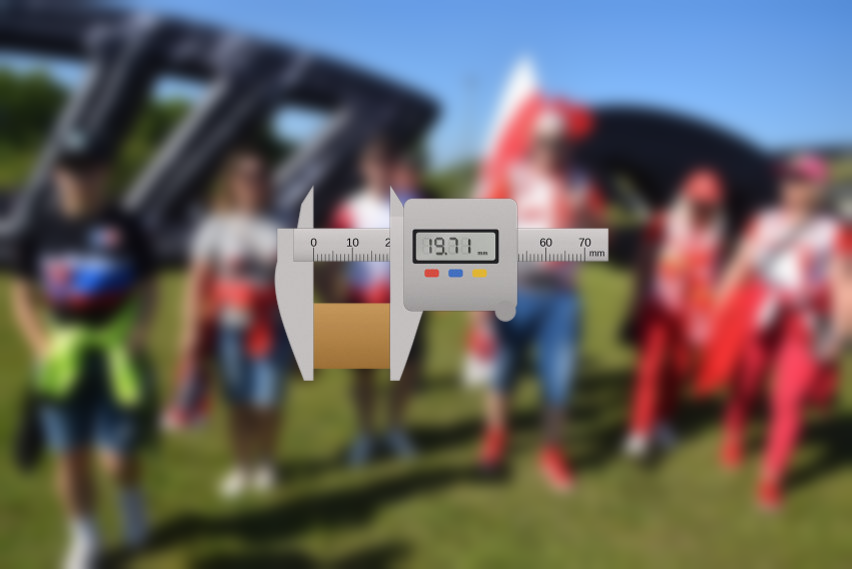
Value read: 19.71
